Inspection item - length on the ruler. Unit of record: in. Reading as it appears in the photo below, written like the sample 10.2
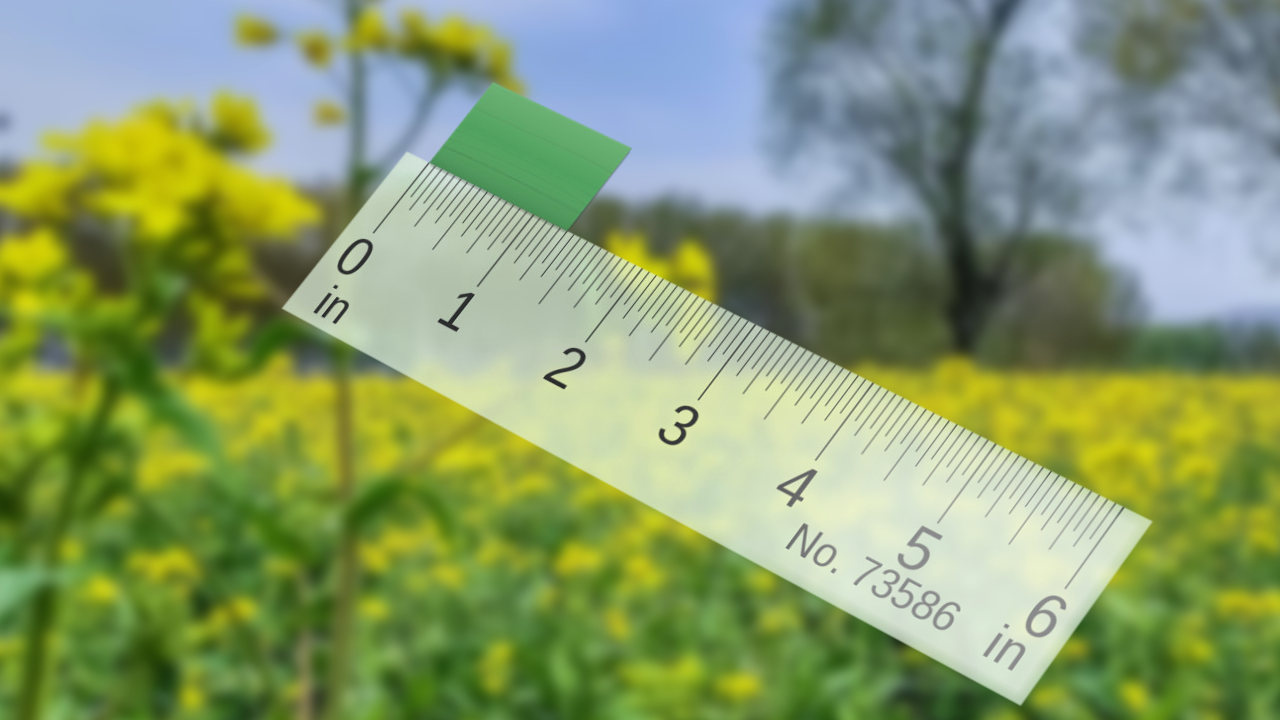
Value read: 1.3125
